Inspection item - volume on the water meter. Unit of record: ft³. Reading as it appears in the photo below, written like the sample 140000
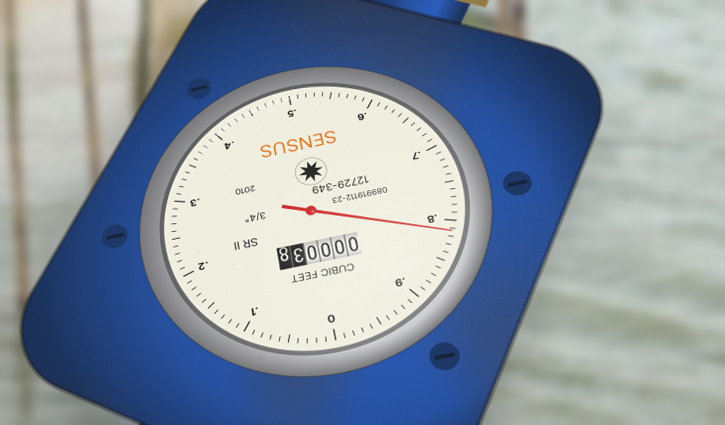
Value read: 37.81
